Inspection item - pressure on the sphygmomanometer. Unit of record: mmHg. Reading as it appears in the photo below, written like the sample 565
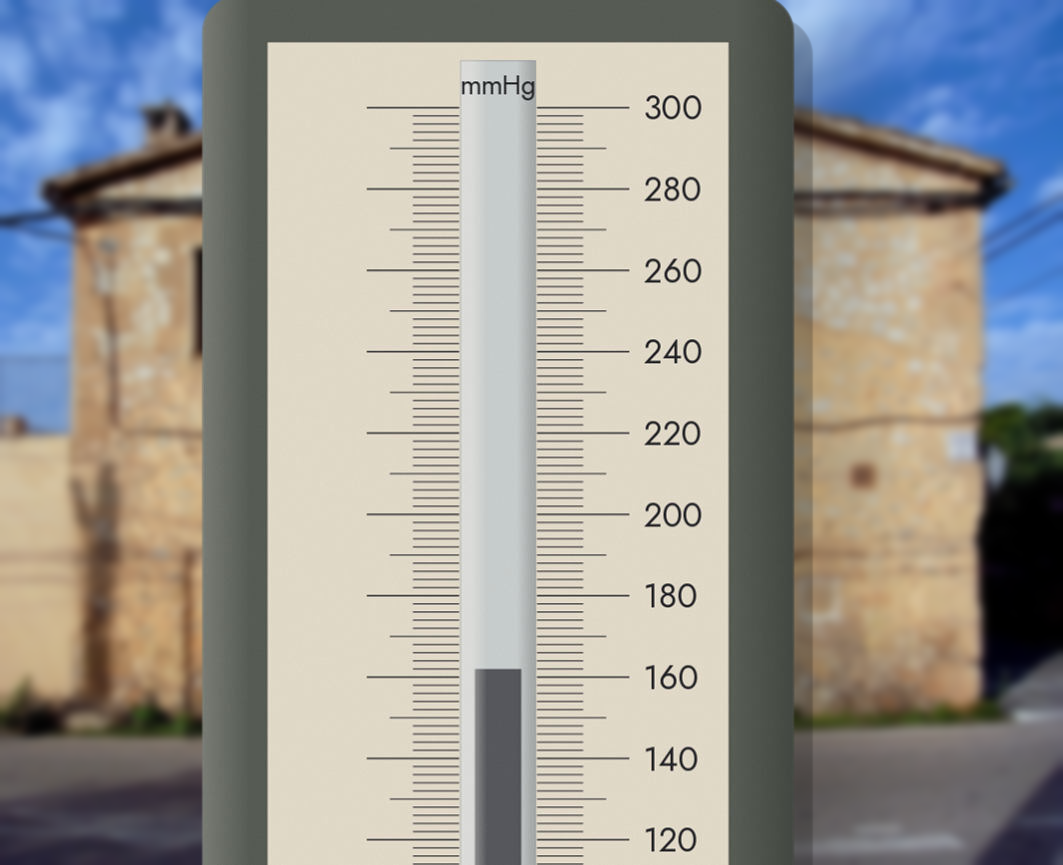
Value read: 162
